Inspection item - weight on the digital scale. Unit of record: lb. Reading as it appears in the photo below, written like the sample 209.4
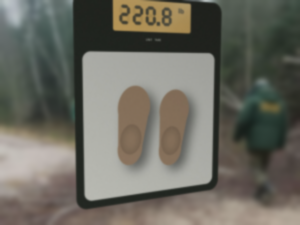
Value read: 220.8
